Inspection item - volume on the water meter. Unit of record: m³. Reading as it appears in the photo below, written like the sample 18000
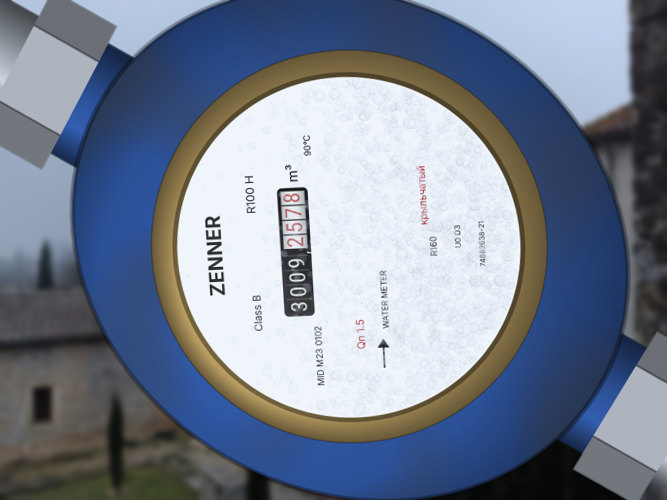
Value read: 3009.2578
